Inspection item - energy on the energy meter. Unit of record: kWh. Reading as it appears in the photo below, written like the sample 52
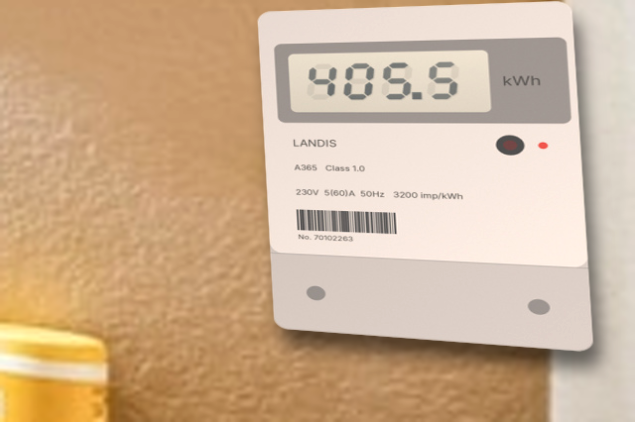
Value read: 405.5
